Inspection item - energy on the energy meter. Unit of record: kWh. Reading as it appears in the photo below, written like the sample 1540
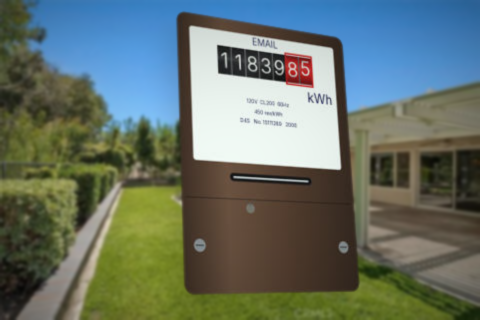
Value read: 11839.85
